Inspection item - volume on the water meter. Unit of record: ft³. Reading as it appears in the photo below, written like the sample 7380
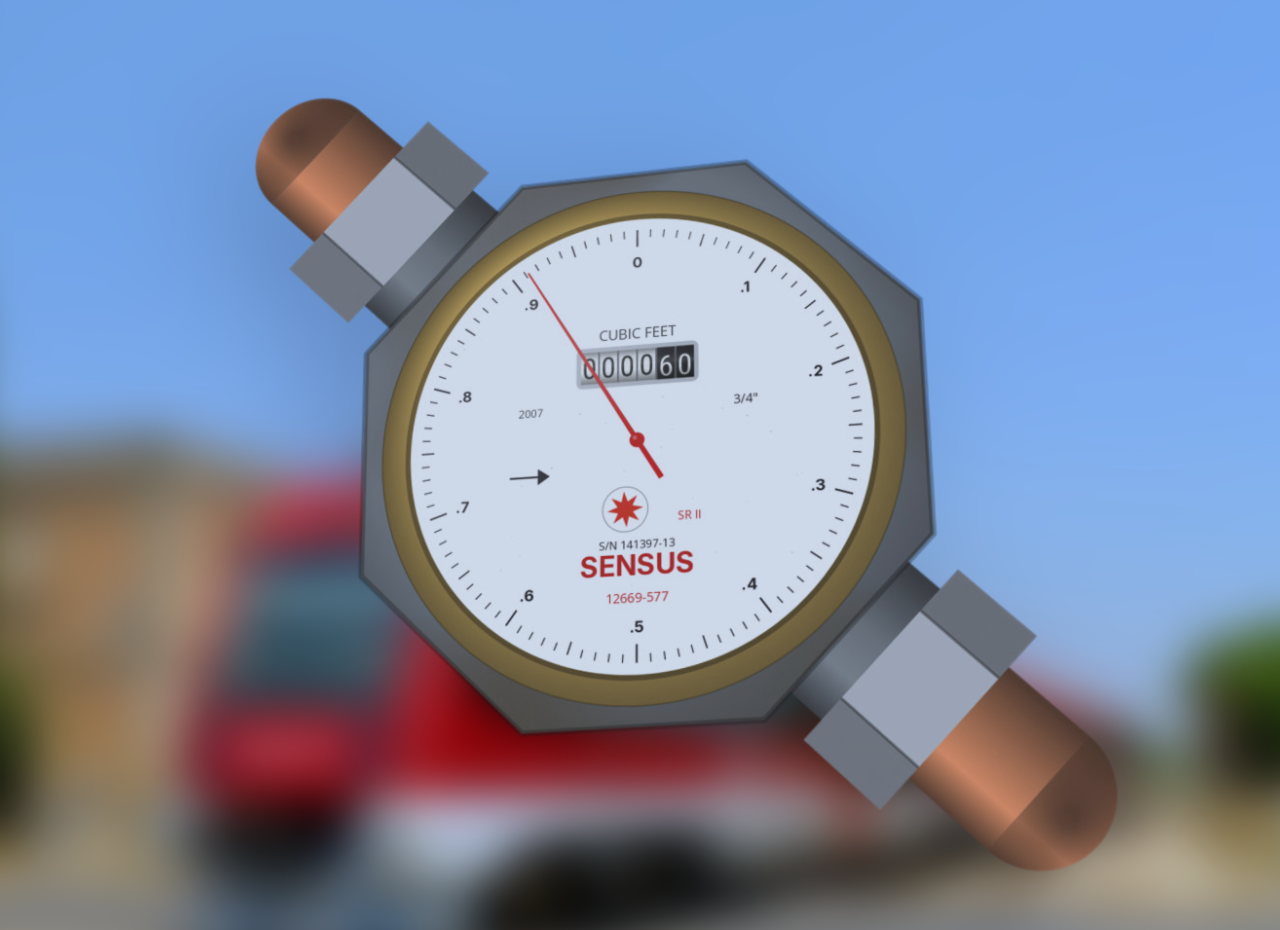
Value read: 59.91
